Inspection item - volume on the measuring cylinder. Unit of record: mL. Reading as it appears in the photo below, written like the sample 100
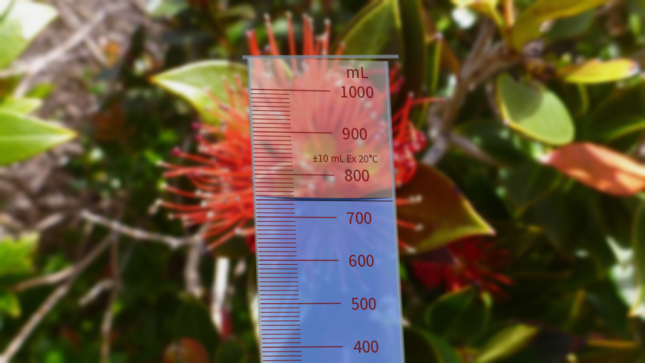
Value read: 740
